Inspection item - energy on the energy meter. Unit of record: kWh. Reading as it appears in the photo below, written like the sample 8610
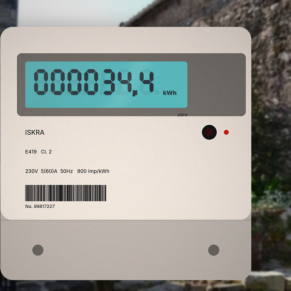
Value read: 34.4
